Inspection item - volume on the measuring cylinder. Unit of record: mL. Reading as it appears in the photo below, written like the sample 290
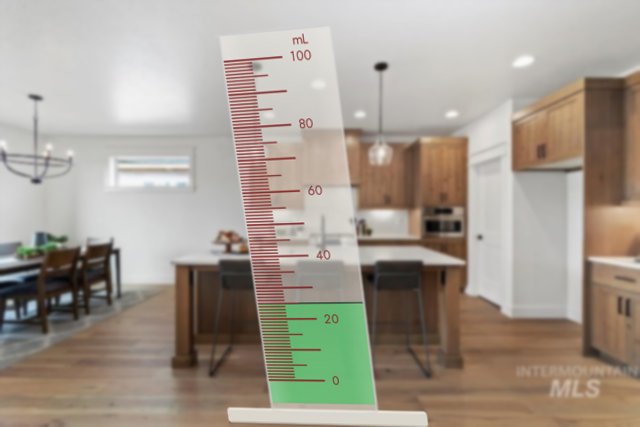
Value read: 25
